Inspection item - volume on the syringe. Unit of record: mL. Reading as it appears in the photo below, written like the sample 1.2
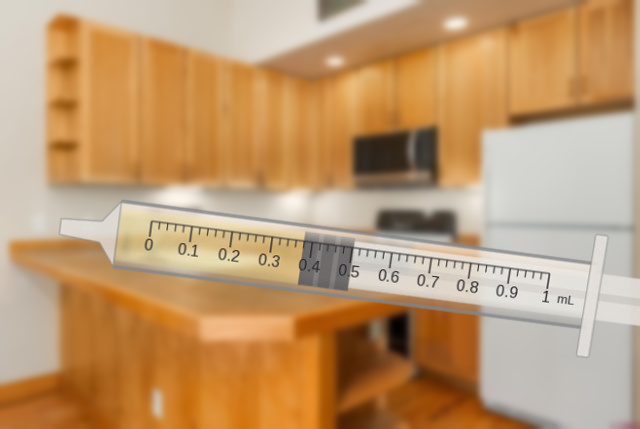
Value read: 0.38
